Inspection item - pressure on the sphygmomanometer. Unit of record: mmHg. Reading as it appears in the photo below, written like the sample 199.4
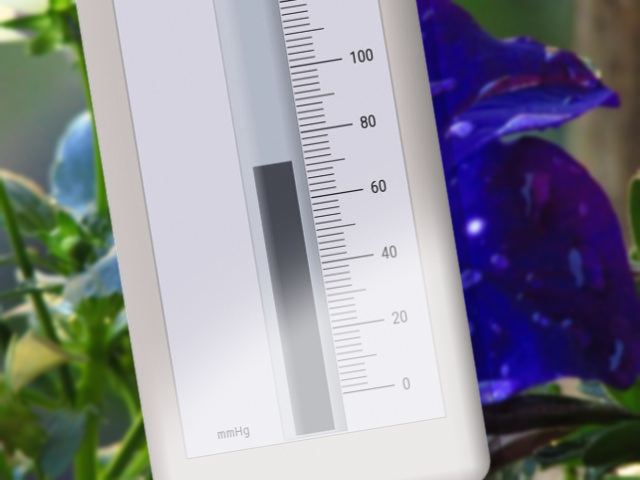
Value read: 72
